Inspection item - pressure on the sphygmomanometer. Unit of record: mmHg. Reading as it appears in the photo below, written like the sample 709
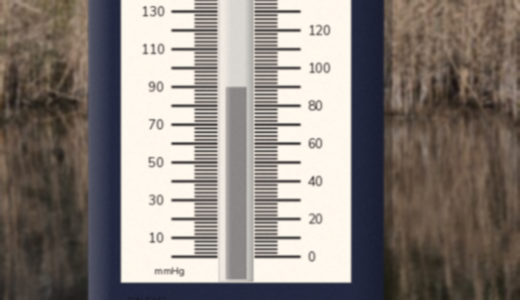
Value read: 90
